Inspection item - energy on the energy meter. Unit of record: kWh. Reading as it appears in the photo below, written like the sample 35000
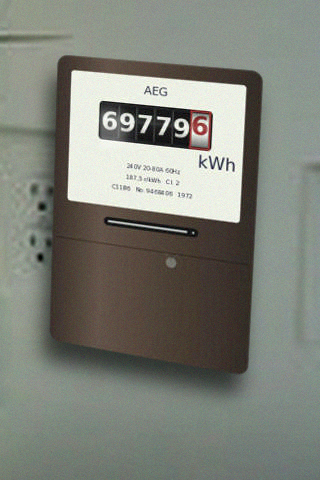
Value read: 69779.6
